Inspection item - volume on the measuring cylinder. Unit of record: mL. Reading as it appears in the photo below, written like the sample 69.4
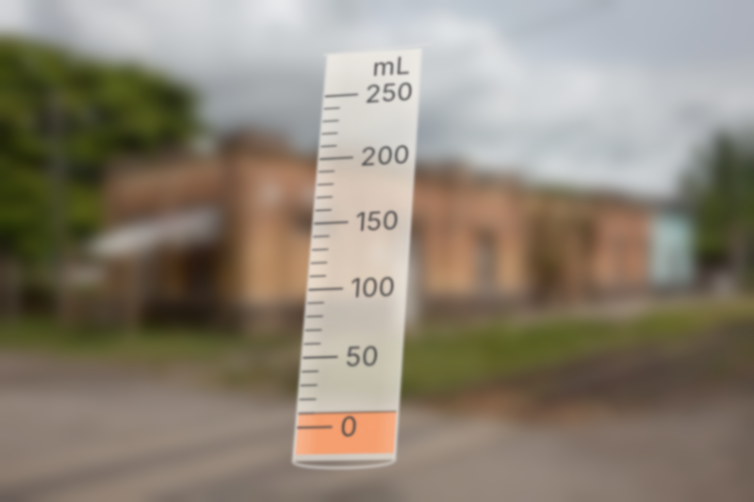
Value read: 10
